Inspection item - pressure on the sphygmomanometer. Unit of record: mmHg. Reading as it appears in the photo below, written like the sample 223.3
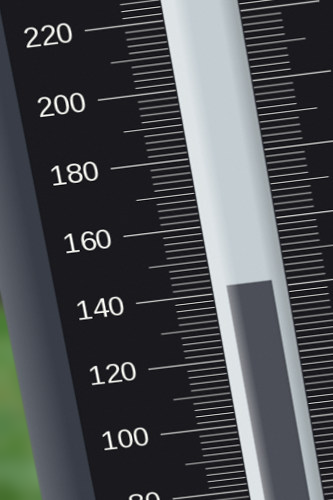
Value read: 142
